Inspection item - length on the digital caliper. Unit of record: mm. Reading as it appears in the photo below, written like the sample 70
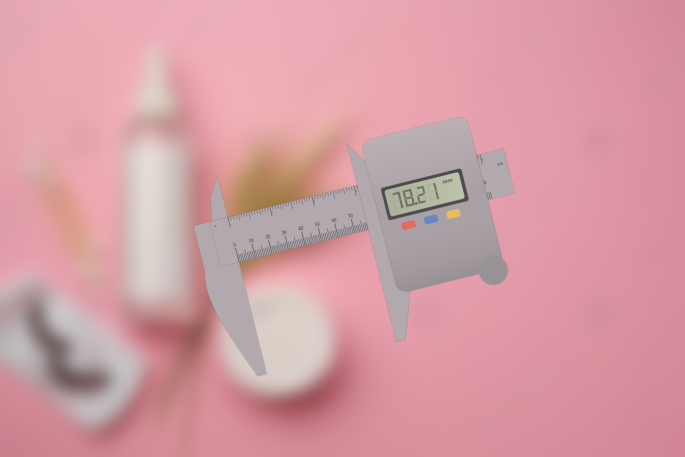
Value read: 78.21
